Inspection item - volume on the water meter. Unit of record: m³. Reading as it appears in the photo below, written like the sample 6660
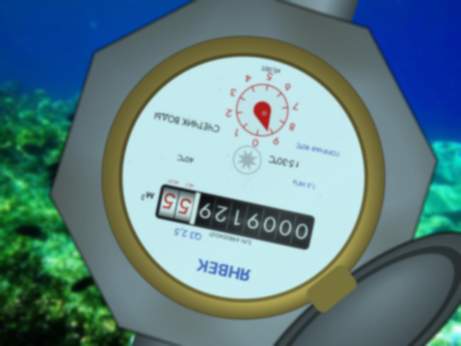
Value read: 9129.549
